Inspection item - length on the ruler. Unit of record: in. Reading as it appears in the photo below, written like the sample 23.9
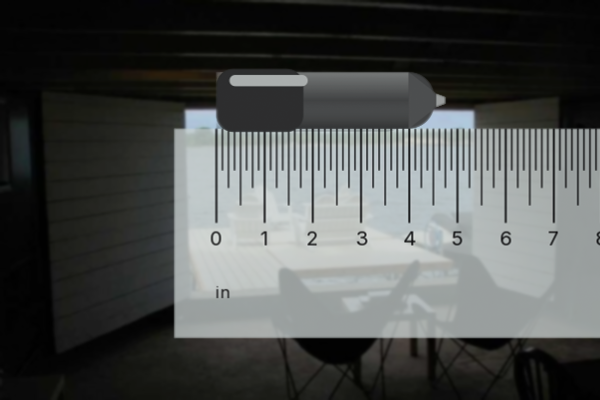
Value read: 4.75
